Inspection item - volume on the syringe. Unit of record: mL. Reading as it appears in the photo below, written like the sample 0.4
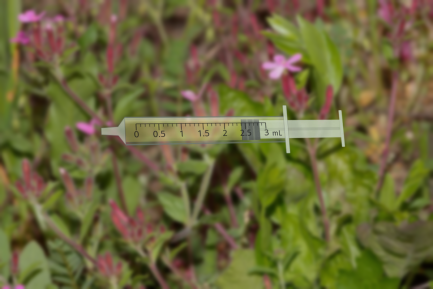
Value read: 2.4
